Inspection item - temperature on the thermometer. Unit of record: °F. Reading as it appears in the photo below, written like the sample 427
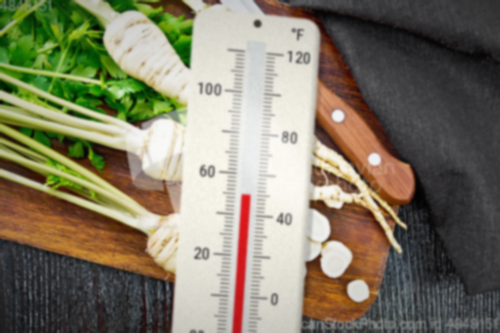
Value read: 50
